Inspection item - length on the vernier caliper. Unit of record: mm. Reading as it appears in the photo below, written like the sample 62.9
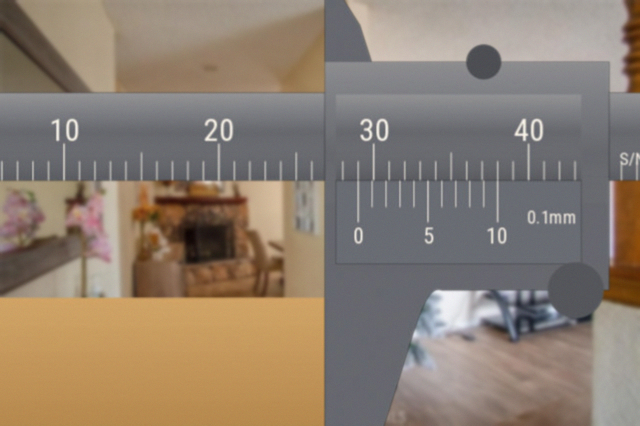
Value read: 29.0
